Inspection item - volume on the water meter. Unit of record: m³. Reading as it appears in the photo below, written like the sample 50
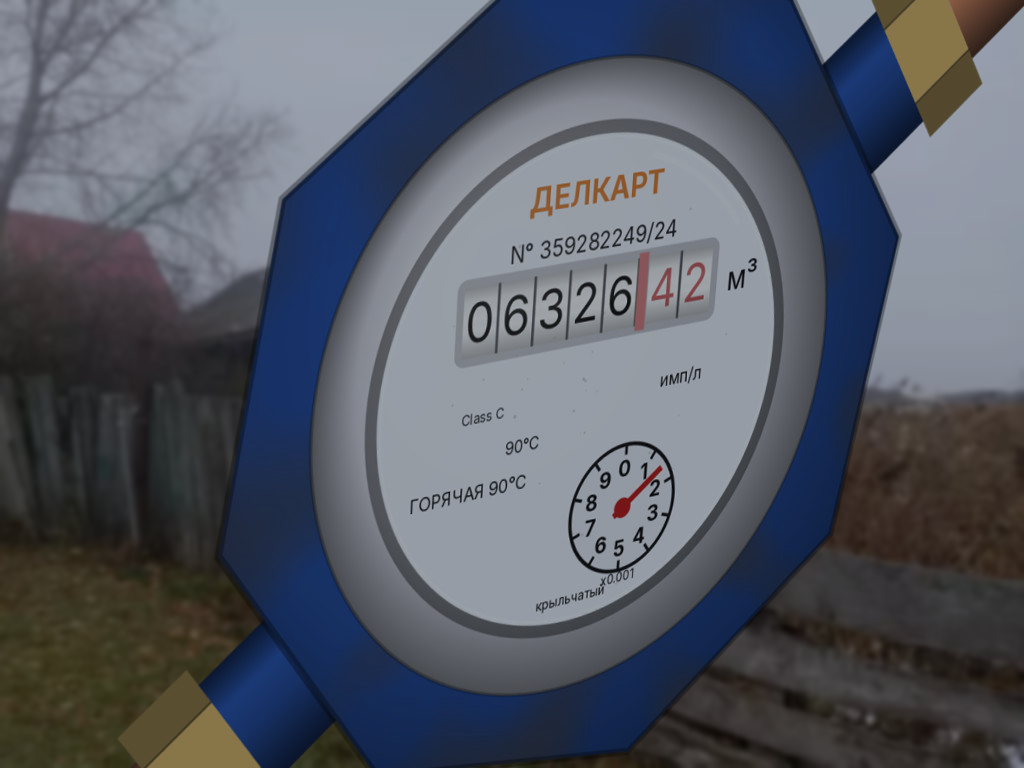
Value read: 6326.421
